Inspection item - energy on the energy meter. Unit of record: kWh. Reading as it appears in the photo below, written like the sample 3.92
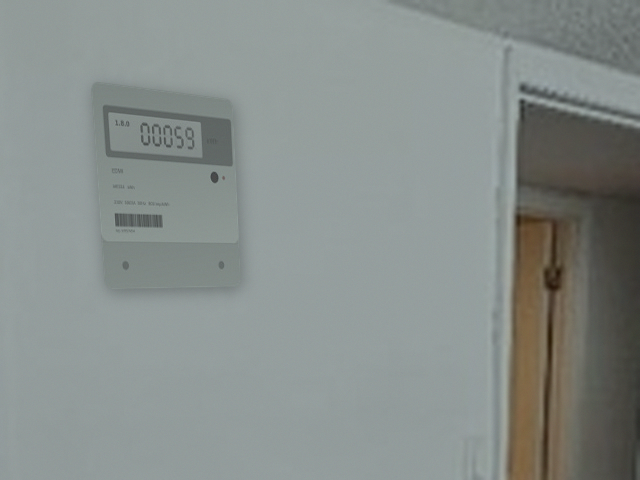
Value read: 59
